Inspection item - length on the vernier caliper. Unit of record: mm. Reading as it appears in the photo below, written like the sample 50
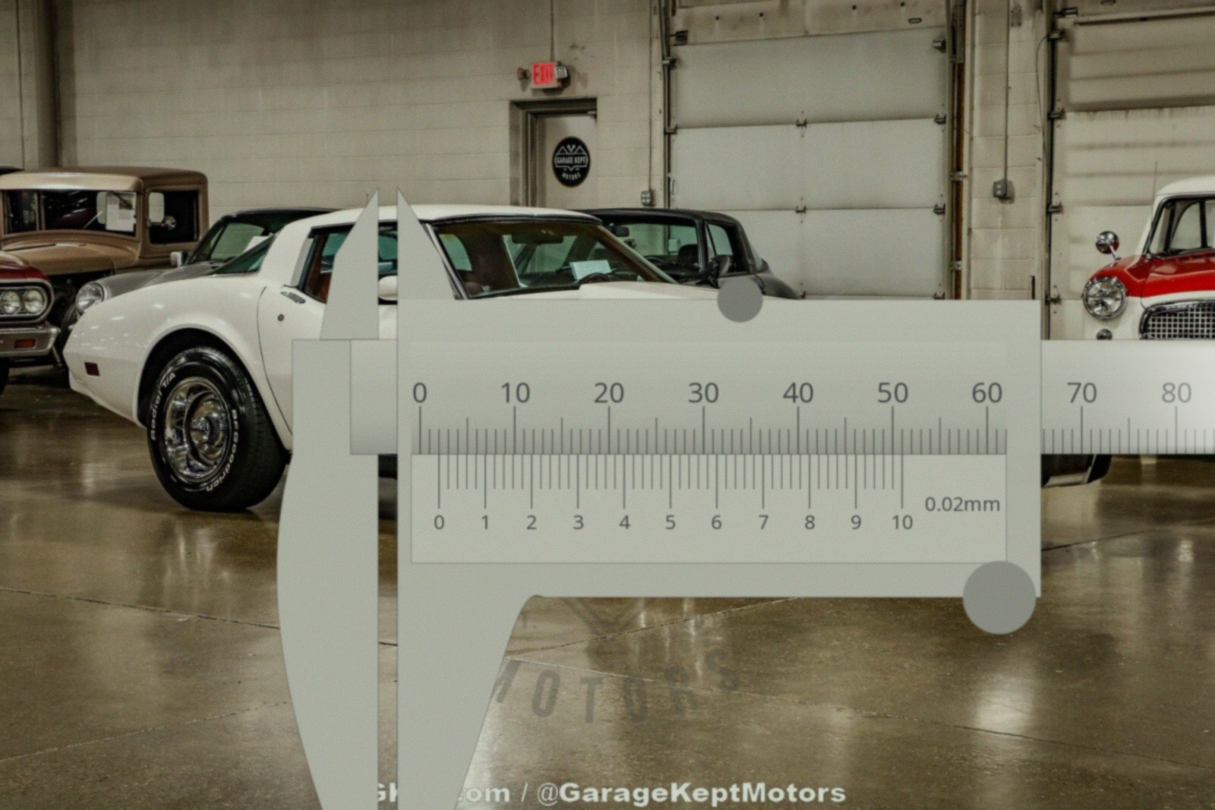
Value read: 2.0
